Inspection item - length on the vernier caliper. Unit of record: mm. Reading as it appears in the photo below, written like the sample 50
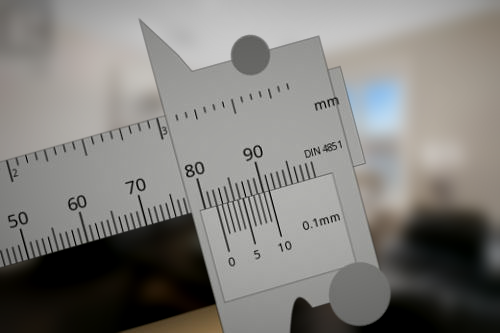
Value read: 82.0
